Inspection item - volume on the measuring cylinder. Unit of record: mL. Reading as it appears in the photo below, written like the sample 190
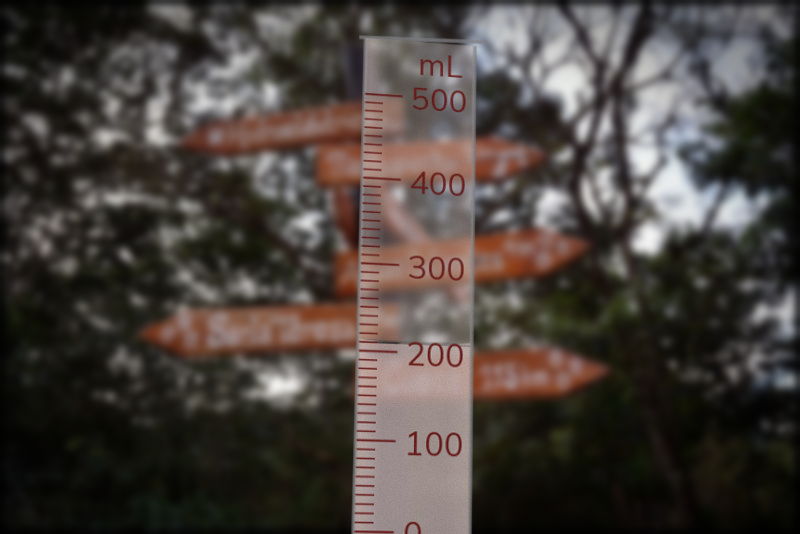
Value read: 210
